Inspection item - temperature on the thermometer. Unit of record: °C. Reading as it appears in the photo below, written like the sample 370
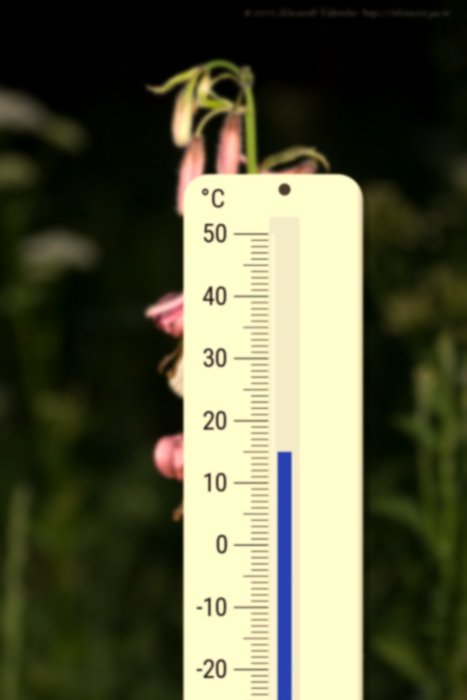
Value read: 15
